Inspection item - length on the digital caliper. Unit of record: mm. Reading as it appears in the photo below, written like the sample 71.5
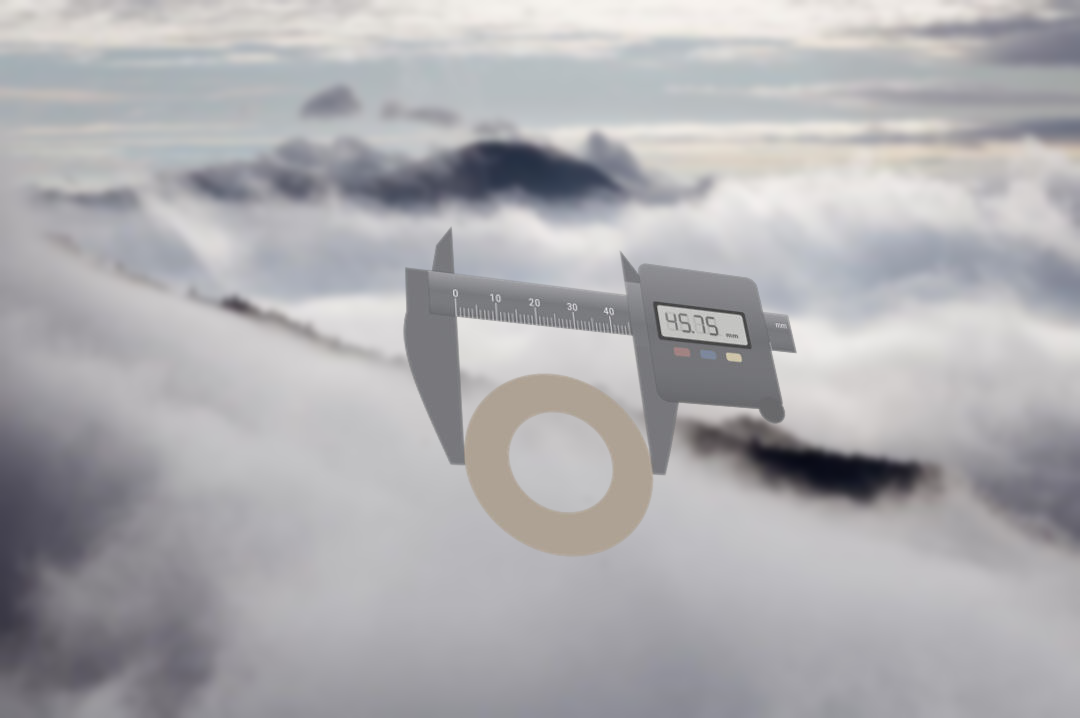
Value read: 45.75
